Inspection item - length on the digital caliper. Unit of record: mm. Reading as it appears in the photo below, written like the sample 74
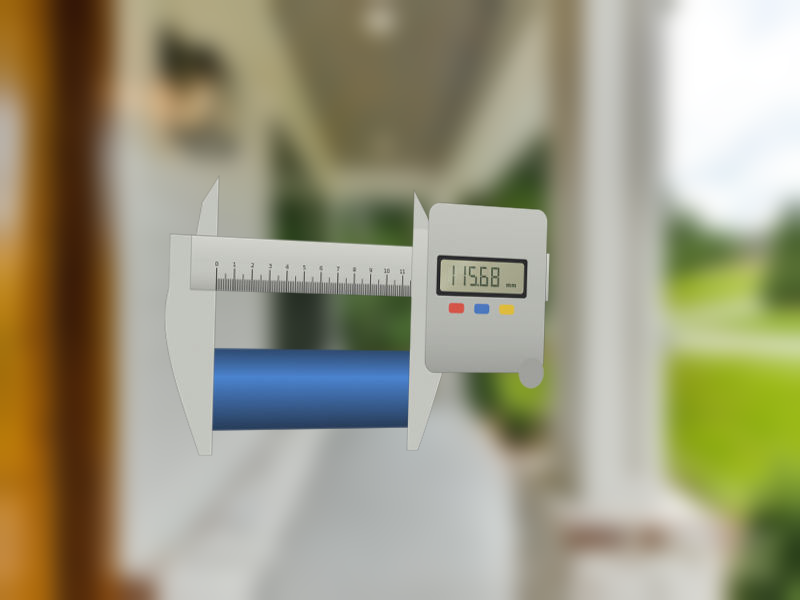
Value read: 115.68
